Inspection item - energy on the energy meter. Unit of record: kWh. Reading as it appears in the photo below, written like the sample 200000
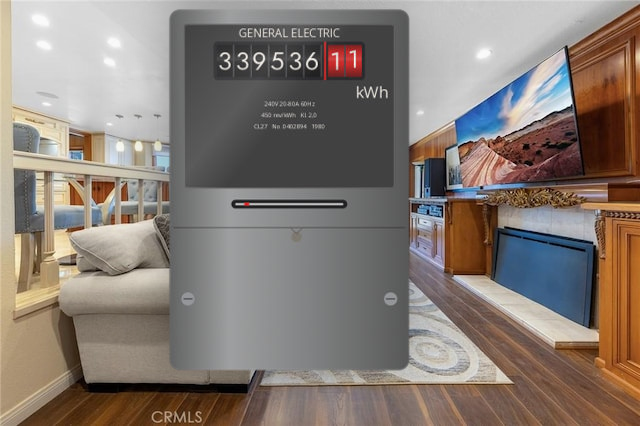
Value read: 339536.11
